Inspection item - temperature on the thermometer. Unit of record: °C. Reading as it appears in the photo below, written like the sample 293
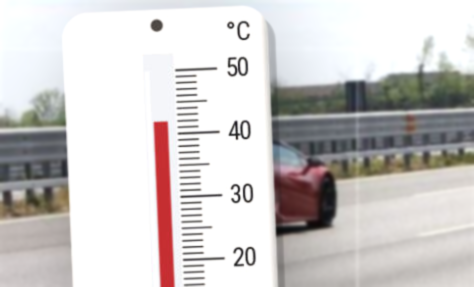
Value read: 42
